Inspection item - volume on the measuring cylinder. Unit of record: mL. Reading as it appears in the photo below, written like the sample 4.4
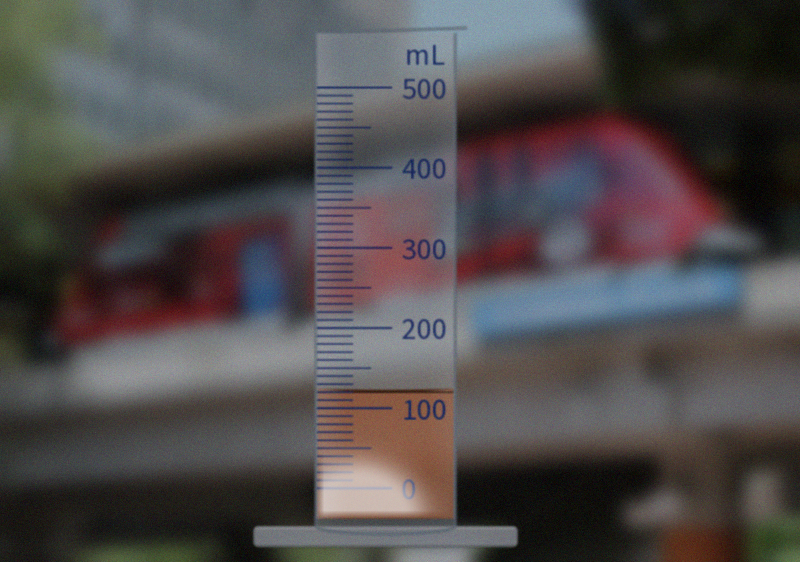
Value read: 120
